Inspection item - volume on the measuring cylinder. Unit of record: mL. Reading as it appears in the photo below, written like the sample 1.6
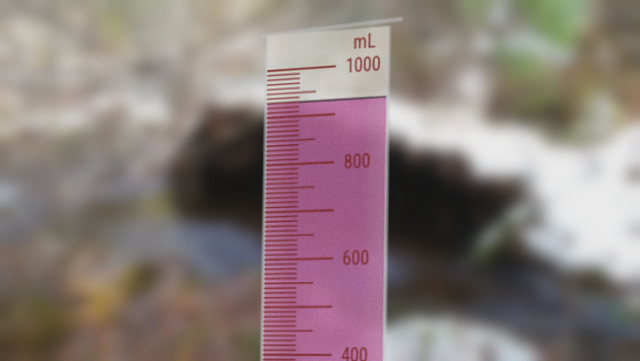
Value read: 930
